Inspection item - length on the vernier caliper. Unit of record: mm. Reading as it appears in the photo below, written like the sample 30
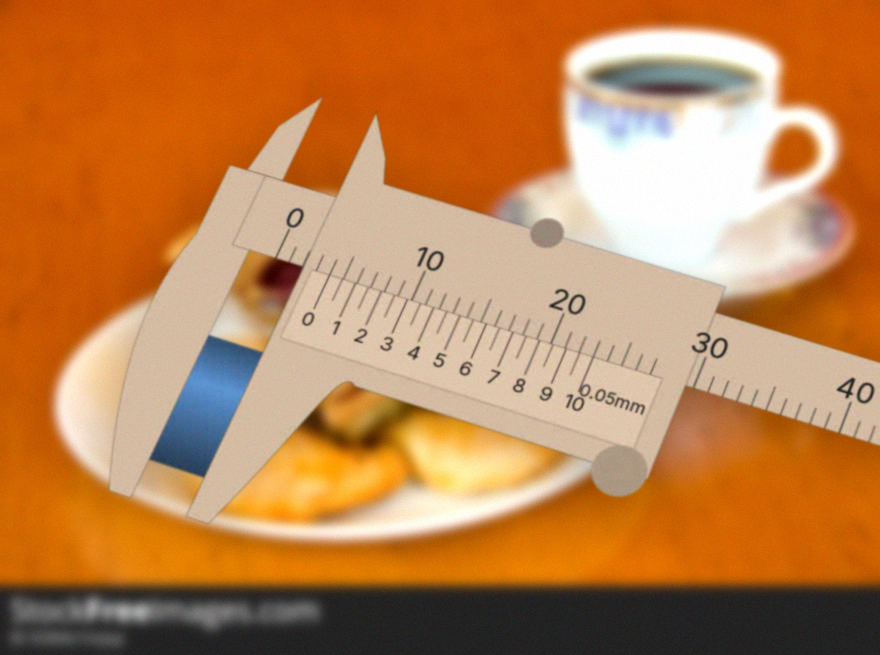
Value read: 4.0
